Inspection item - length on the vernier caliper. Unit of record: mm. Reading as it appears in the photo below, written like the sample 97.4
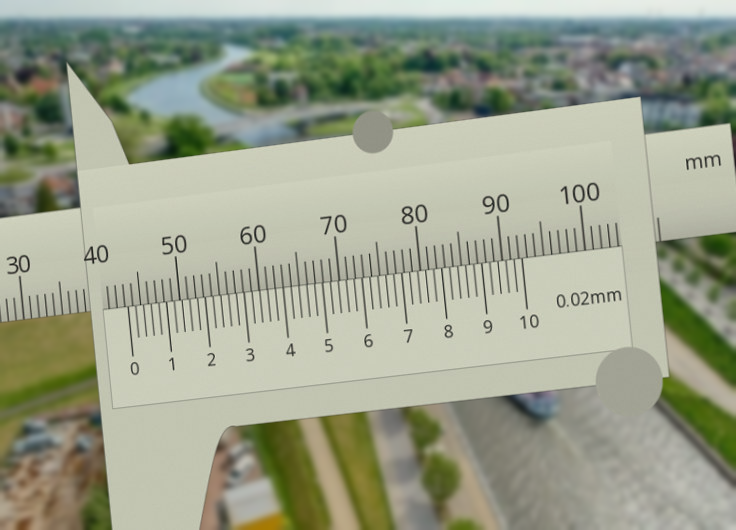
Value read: 43.4
